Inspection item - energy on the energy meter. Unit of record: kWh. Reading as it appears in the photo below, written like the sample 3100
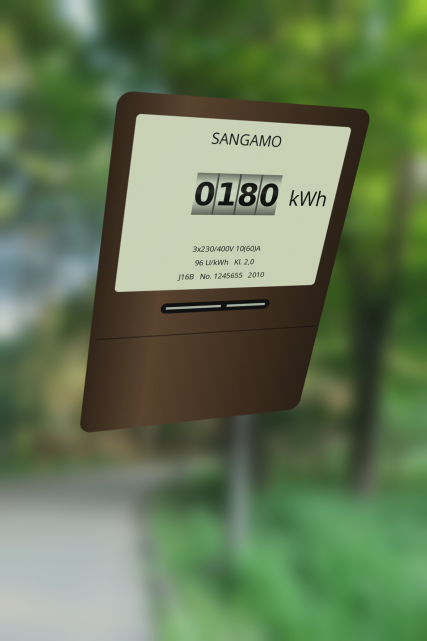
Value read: 180
